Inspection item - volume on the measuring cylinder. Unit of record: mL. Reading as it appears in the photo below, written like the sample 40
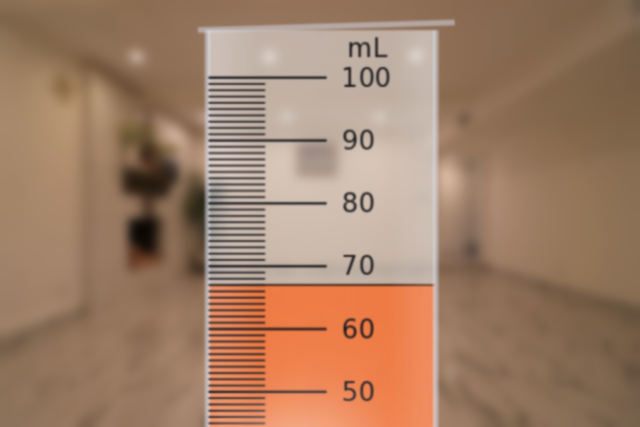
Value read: 67
